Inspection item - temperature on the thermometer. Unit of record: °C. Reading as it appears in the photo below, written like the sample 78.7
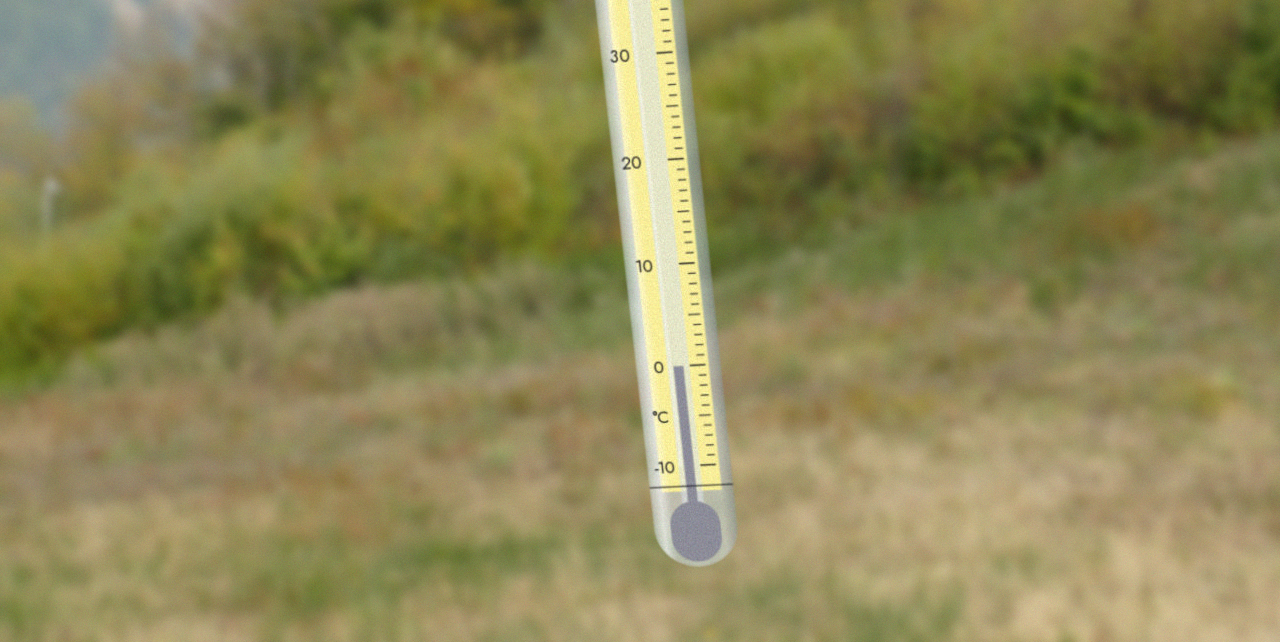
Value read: 0
